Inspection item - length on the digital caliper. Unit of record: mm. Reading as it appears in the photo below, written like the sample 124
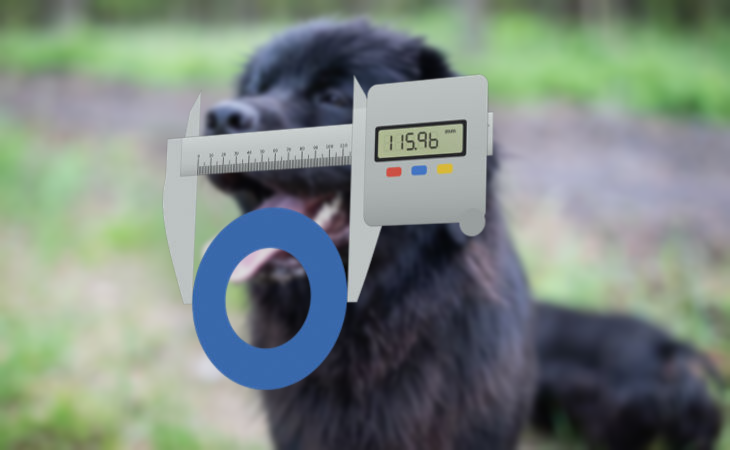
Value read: 115.96
